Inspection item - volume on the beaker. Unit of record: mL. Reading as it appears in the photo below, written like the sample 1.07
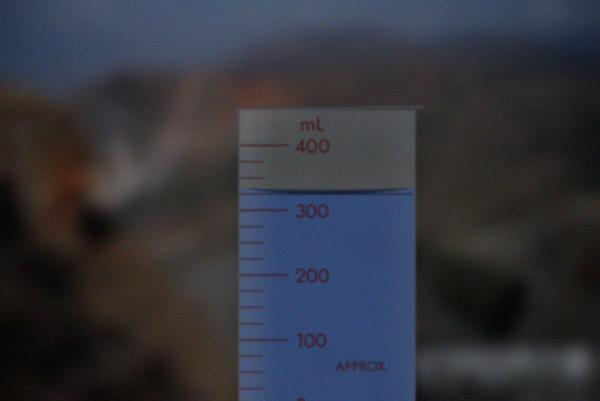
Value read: 325
